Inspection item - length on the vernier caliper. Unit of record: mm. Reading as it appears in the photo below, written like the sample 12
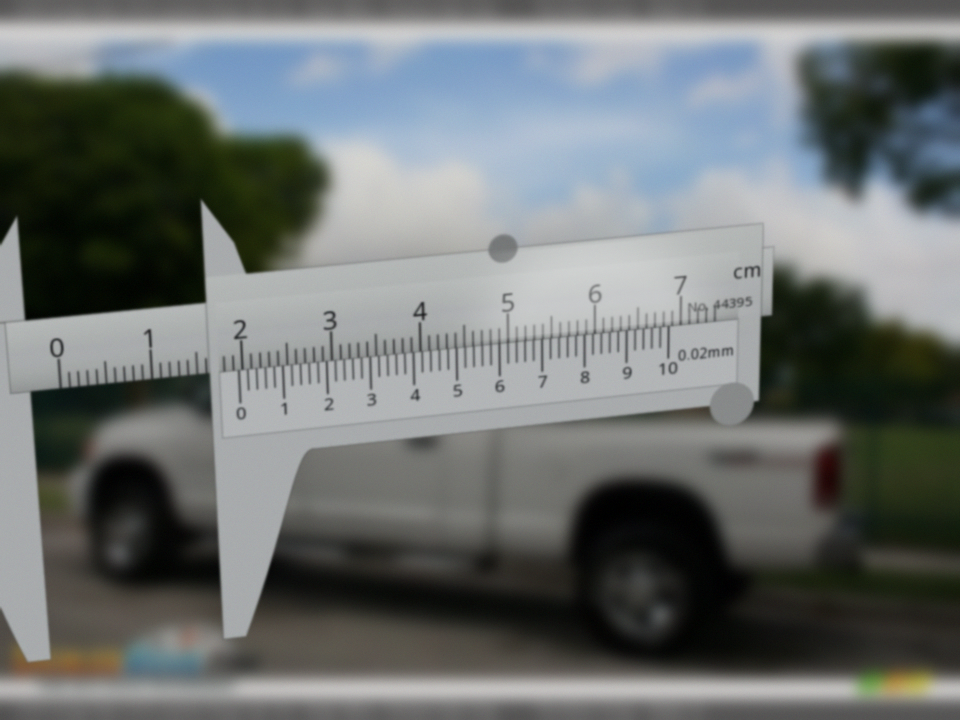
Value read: 19.6
